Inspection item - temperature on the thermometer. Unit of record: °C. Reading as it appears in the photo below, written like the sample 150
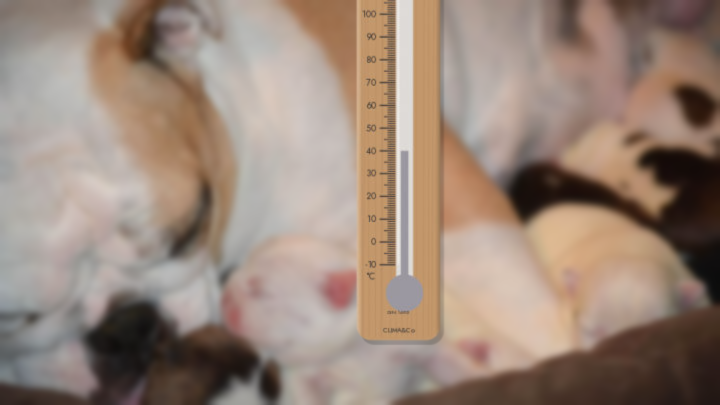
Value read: 40
